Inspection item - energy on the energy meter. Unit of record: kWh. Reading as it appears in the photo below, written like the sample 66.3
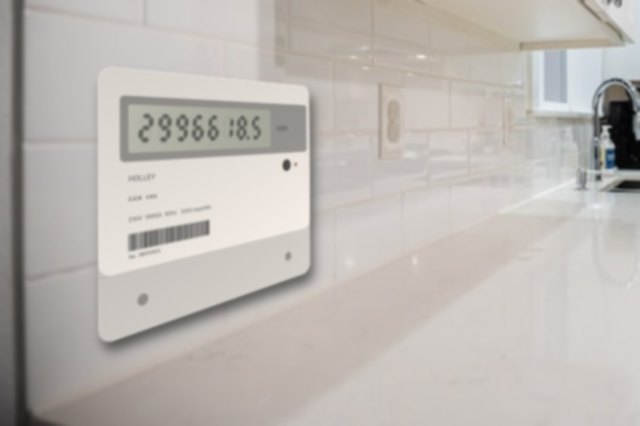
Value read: 2996618.5
